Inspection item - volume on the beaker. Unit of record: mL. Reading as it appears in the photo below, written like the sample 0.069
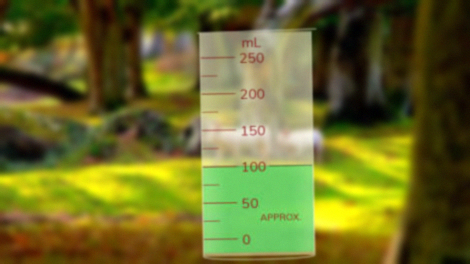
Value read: 100
